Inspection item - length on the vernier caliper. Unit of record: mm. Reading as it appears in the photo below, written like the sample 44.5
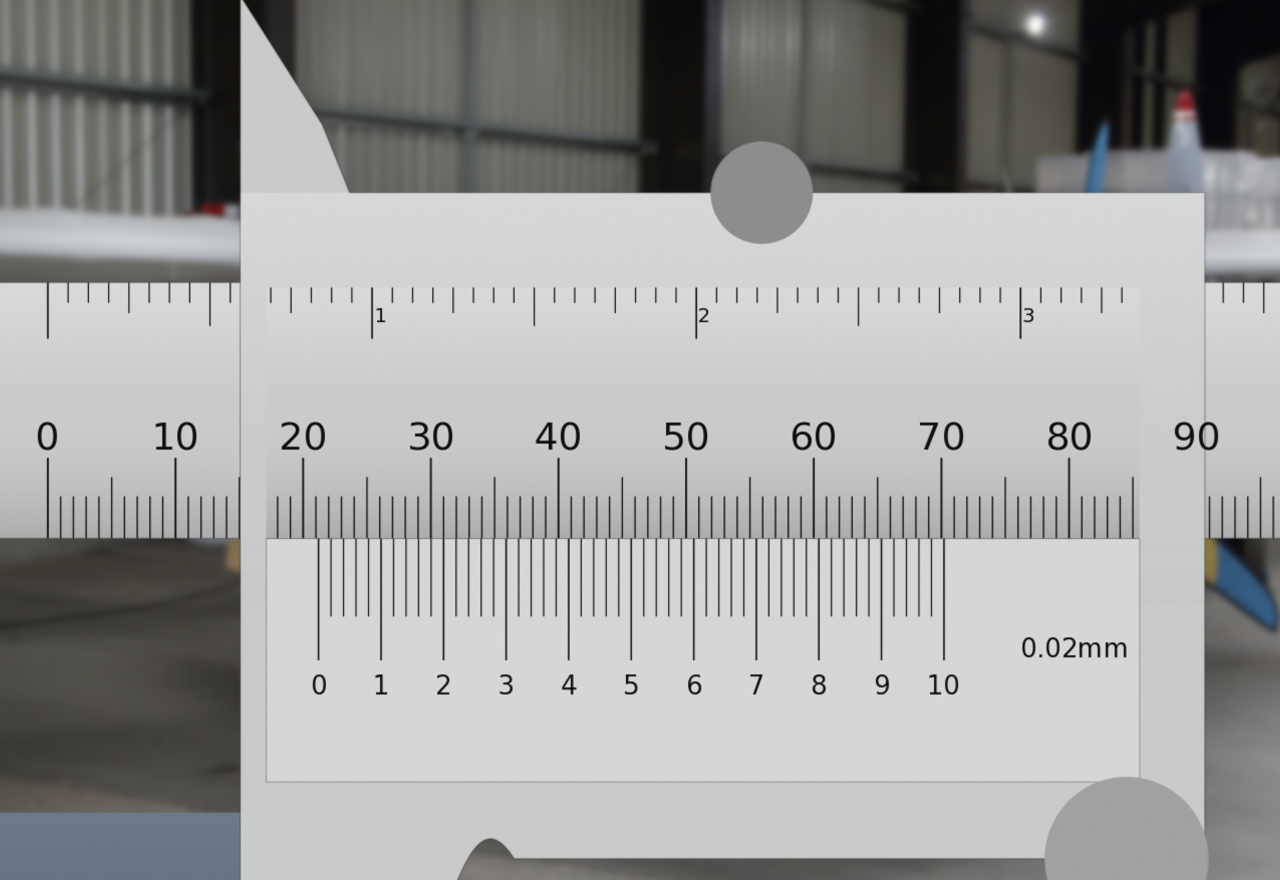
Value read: 21.2
